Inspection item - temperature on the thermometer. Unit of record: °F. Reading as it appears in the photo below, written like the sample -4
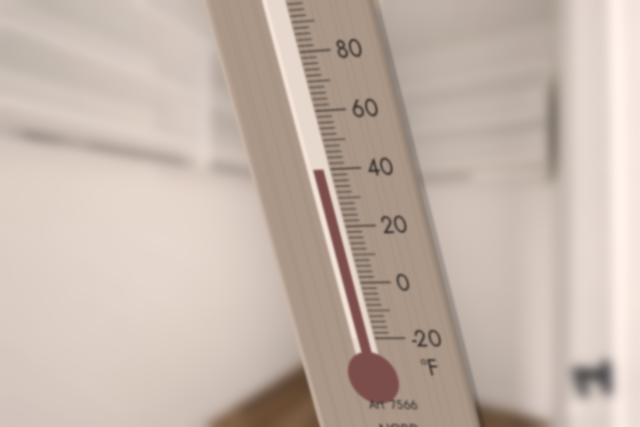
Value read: 40
